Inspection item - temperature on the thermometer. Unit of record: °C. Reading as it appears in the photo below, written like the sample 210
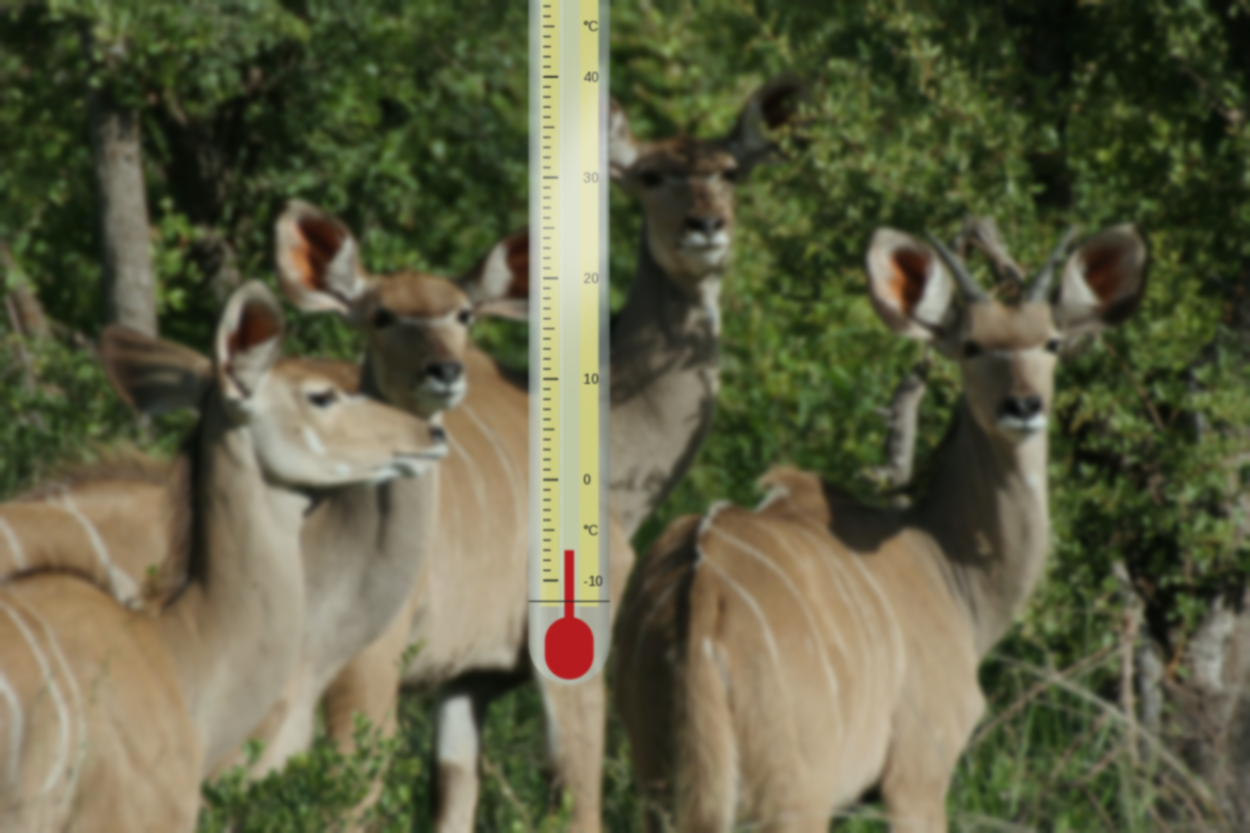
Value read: -7
